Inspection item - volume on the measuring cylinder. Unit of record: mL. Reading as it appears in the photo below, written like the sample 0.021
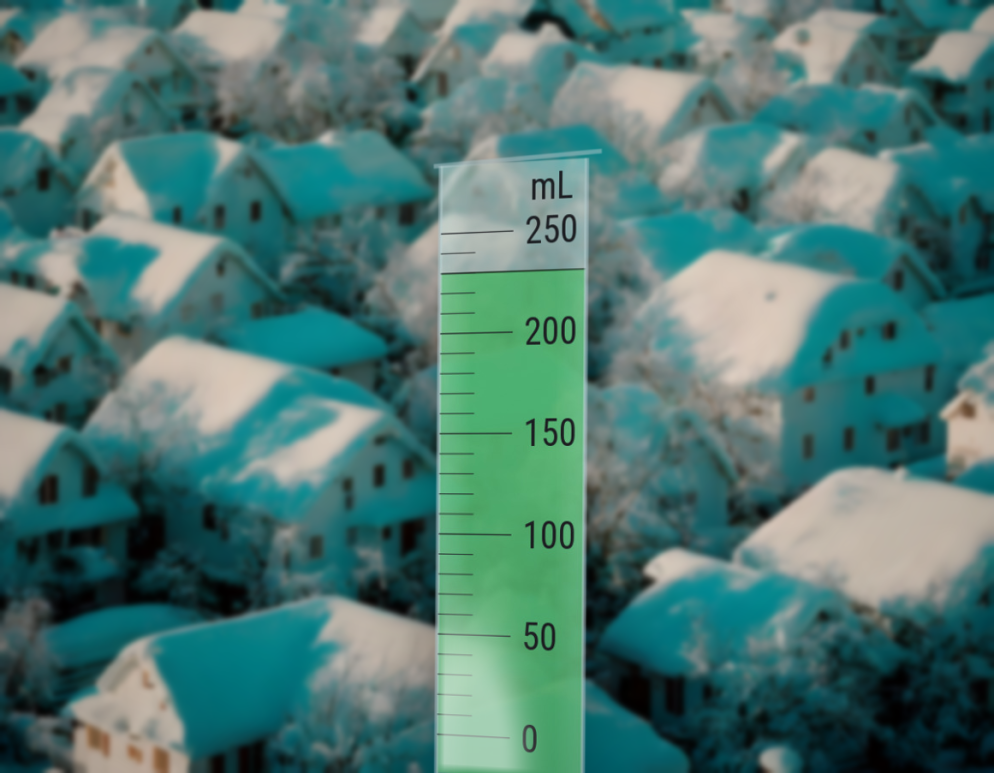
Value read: 230
